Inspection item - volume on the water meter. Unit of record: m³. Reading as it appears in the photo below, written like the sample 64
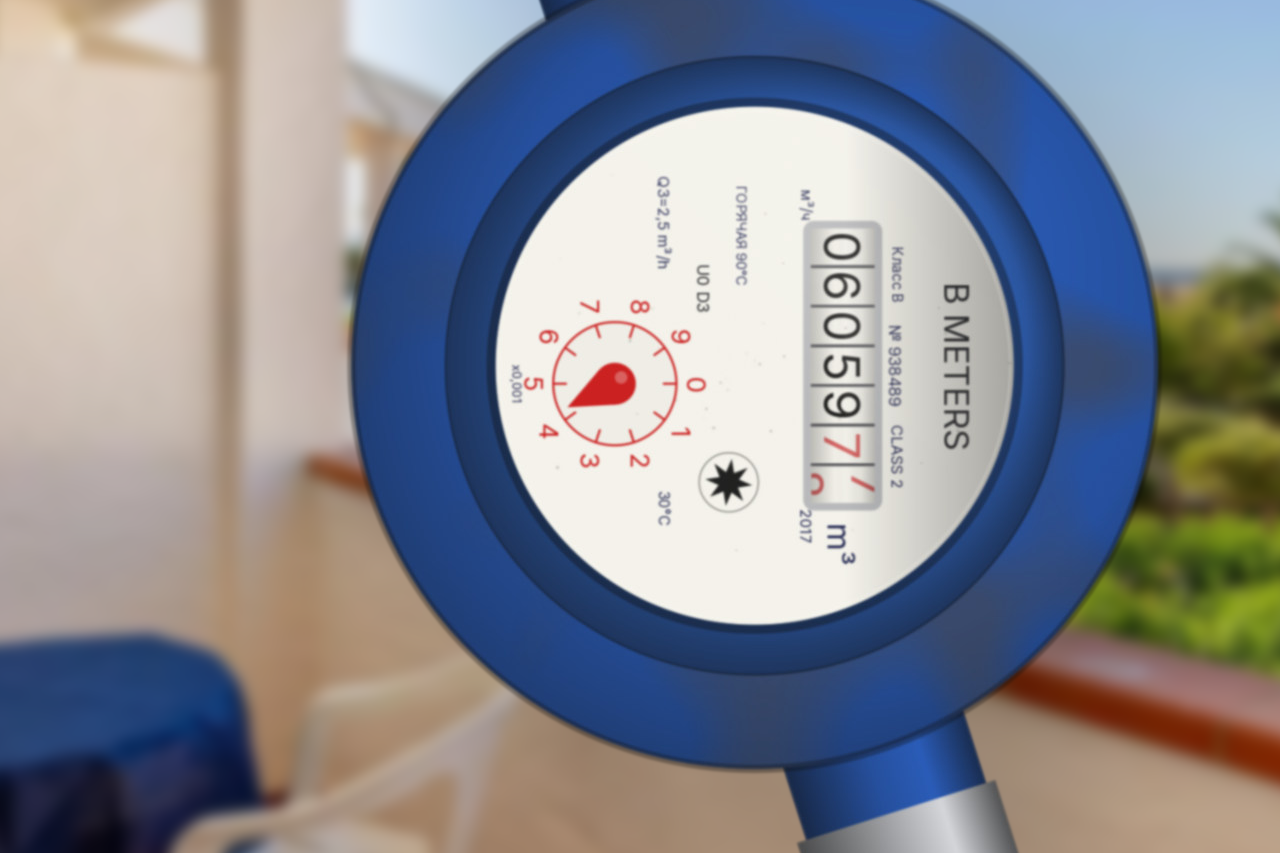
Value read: 6059.774
